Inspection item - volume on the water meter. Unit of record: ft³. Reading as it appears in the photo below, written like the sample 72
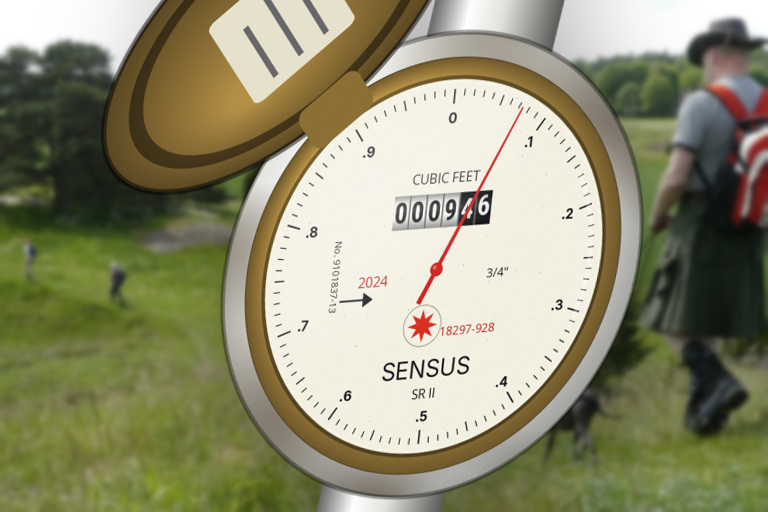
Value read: 946.07
